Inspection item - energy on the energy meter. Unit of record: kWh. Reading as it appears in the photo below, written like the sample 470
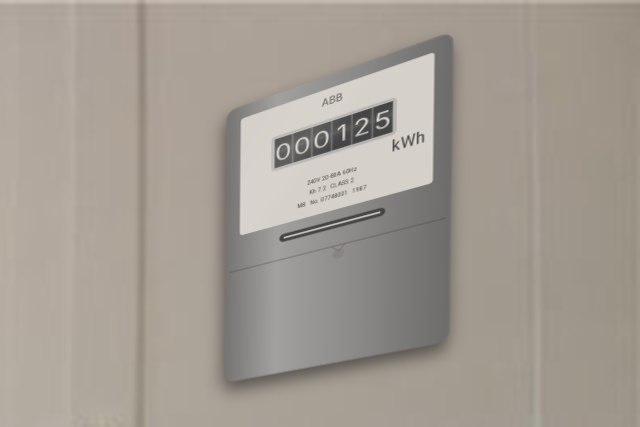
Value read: 125
